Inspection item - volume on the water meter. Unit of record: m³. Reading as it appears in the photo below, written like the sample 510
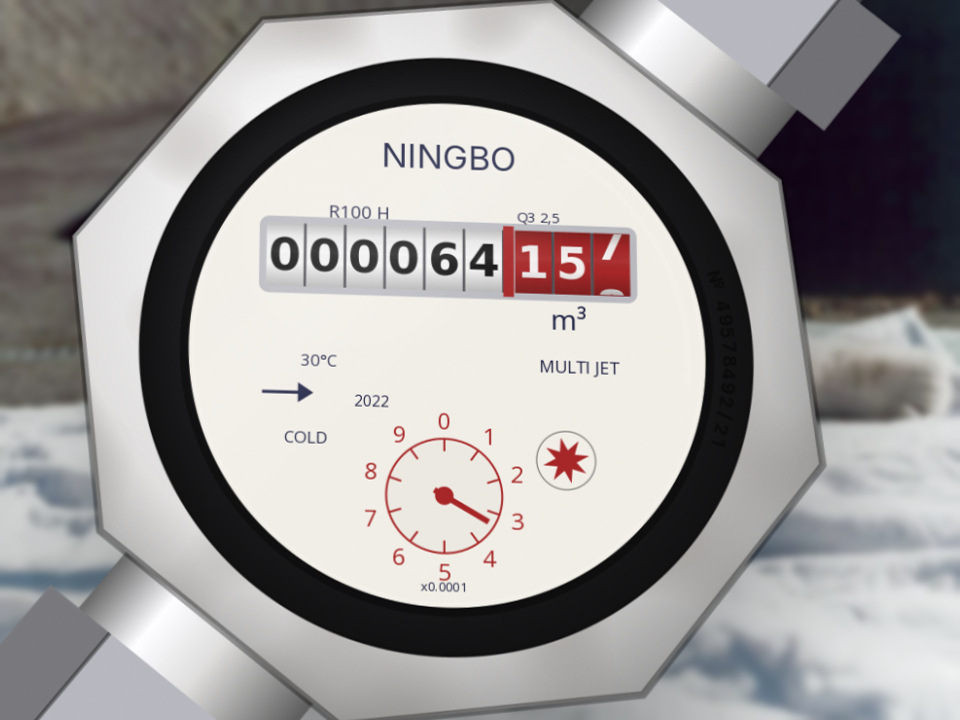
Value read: 64.1573
